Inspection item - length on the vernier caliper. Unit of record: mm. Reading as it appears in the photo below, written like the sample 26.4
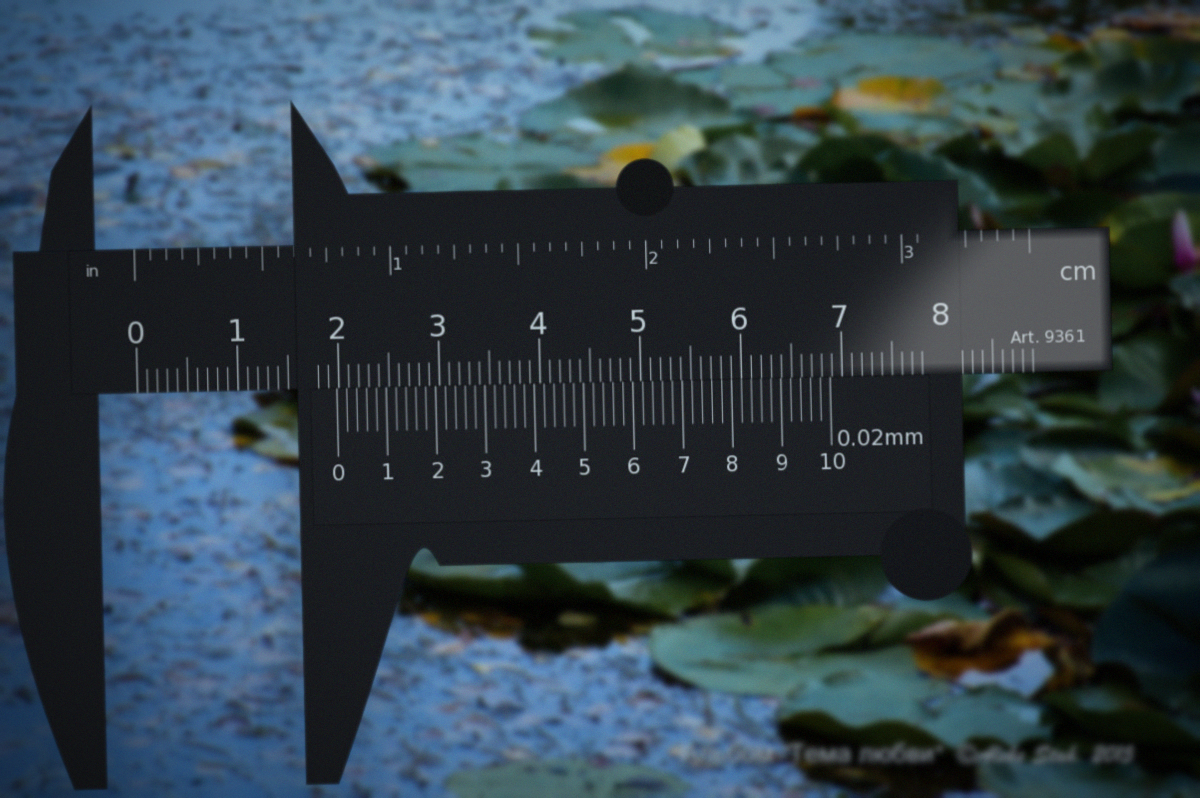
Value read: 19.8
